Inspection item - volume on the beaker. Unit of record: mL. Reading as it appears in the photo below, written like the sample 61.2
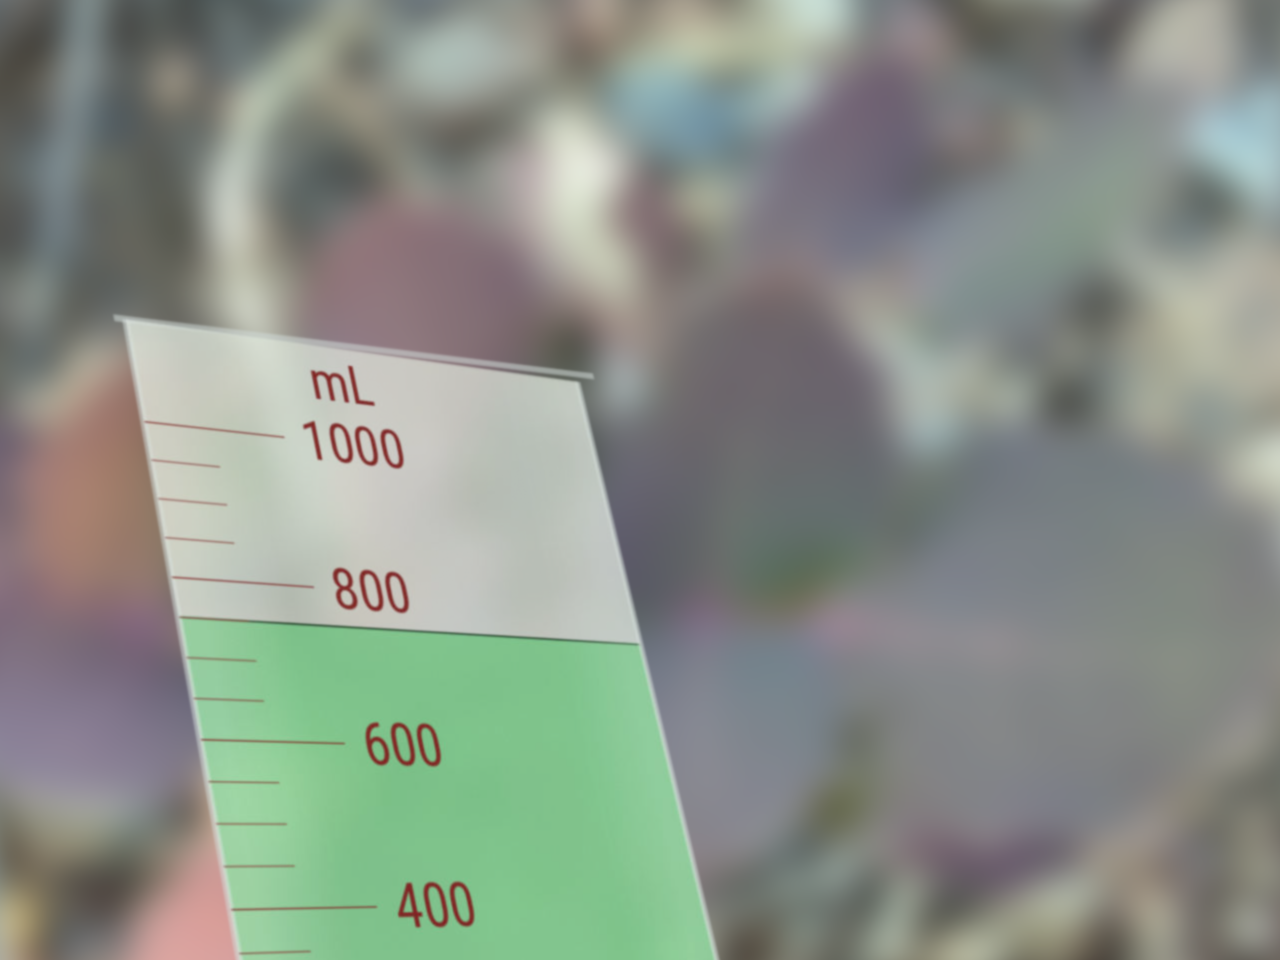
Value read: 750
